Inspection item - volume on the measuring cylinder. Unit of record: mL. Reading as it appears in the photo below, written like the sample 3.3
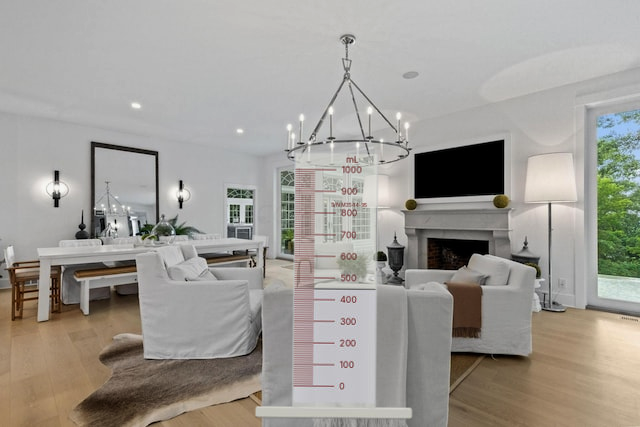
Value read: 450
